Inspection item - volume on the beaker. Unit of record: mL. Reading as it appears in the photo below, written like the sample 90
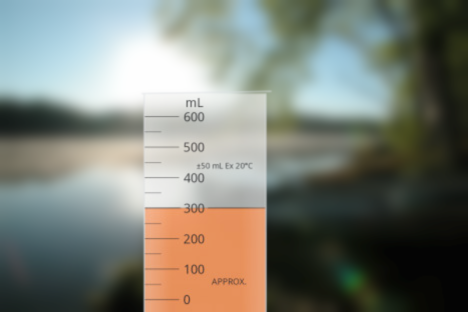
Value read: 300
